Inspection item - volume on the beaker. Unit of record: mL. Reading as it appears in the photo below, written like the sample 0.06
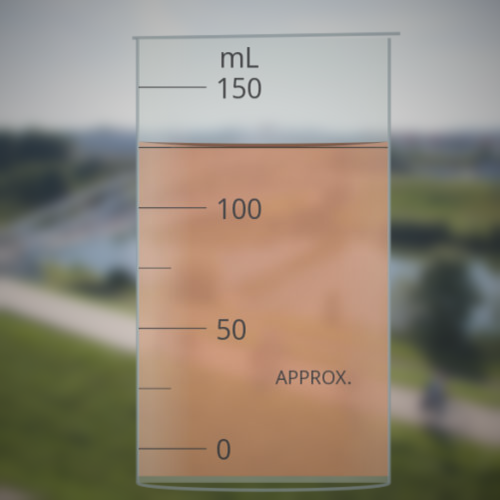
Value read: 125
